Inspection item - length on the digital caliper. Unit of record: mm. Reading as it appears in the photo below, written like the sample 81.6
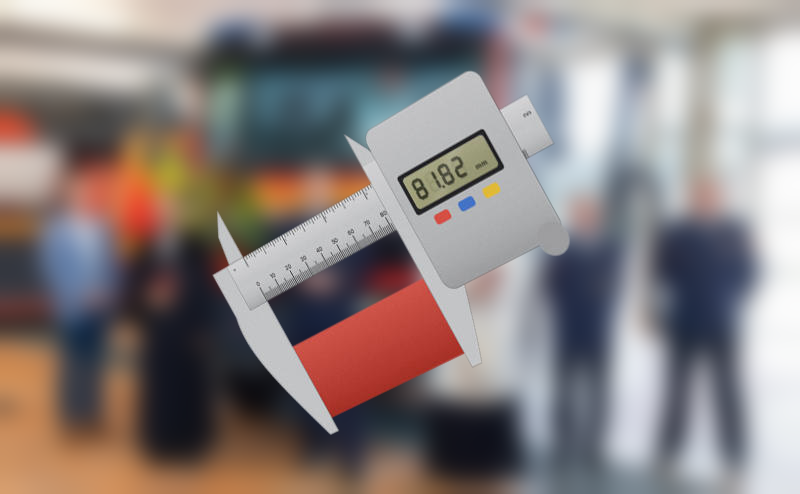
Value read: 81.82
